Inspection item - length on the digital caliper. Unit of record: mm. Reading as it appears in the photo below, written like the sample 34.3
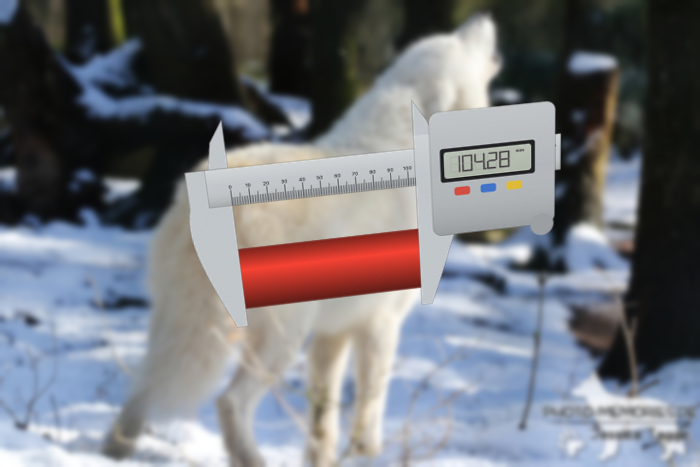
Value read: 104.28
